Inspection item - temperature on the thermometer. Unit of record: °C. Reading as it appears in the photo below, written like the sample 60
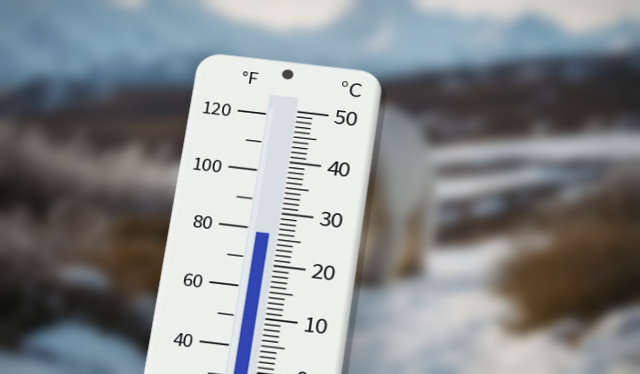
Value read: 26
